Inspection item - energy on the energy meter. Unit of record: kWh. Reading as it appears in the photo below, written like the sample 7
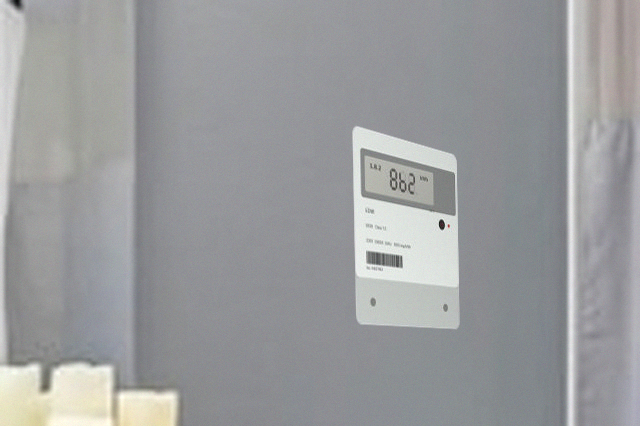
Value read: 862
